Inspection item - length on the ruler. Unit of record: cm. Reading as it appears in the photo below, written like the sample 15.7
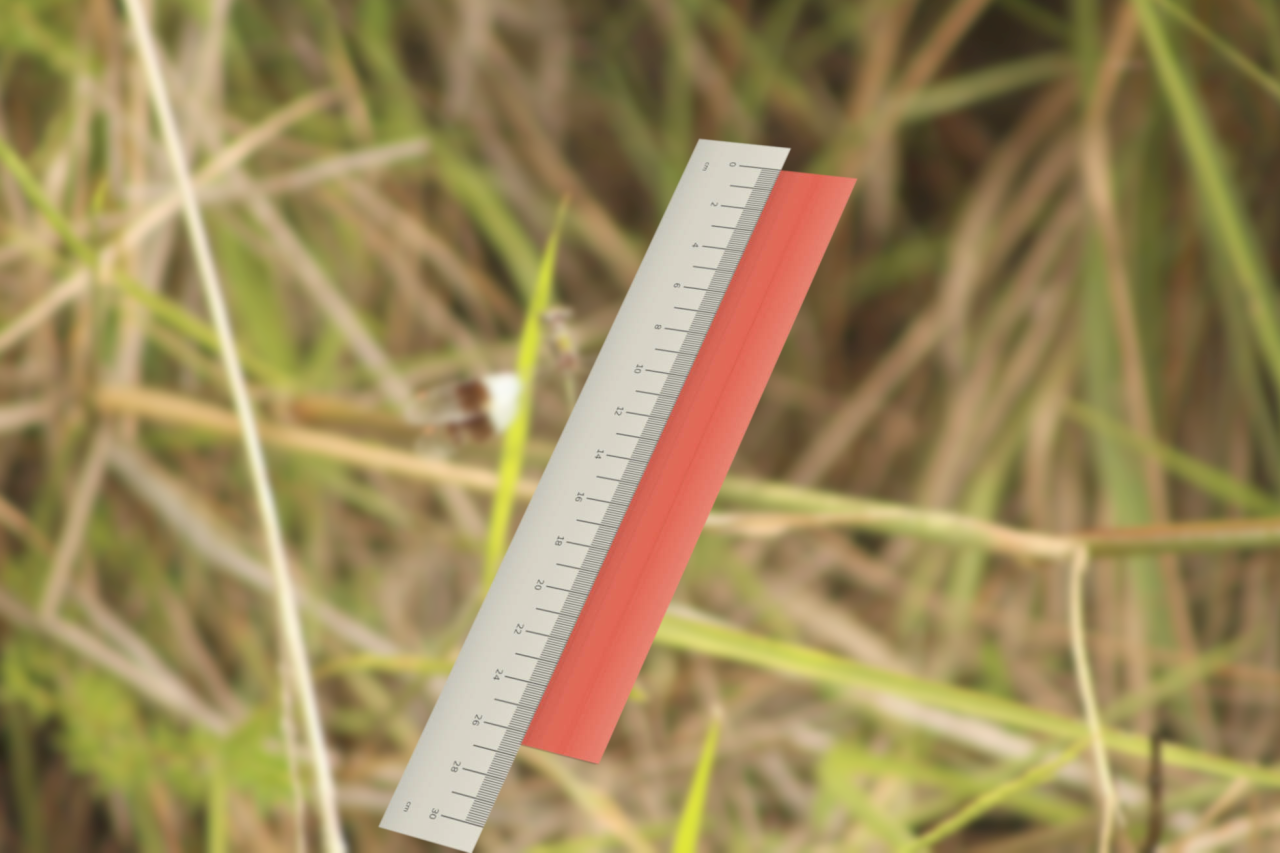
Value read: 26.5
